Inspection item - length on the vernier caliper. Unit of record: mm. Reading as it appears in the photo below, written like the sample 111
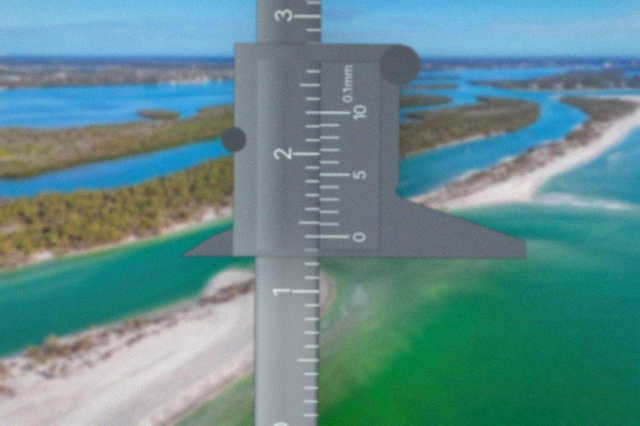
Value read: 14.0
